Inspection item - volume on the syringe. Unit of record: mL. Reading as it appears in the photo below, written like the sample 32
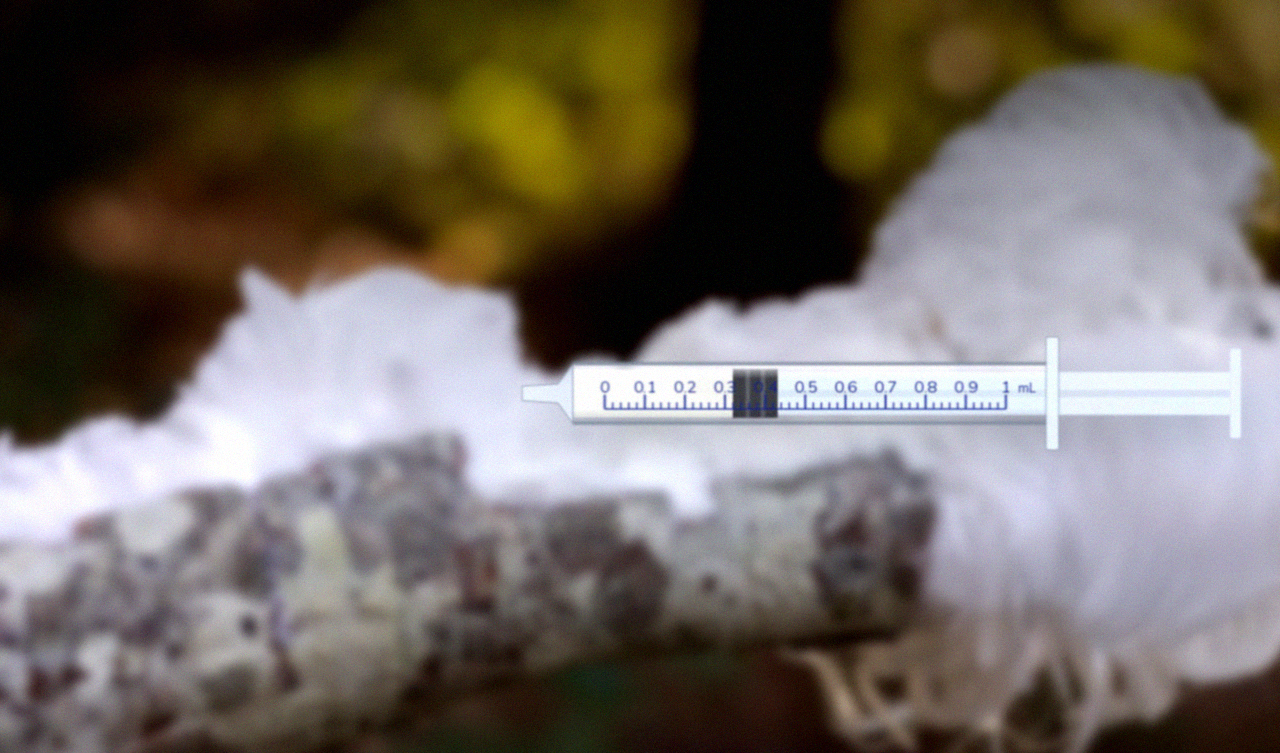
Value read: 0.32
